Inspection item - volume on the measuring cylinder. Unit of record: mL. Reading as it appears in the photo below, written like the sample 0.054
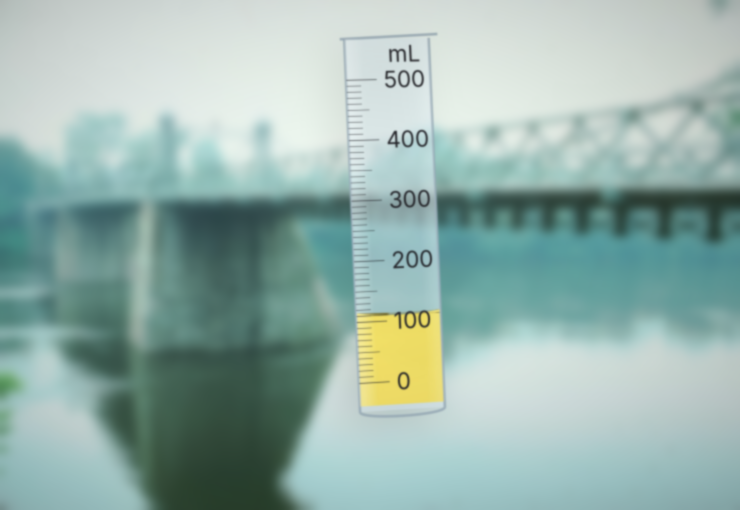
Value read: 110
